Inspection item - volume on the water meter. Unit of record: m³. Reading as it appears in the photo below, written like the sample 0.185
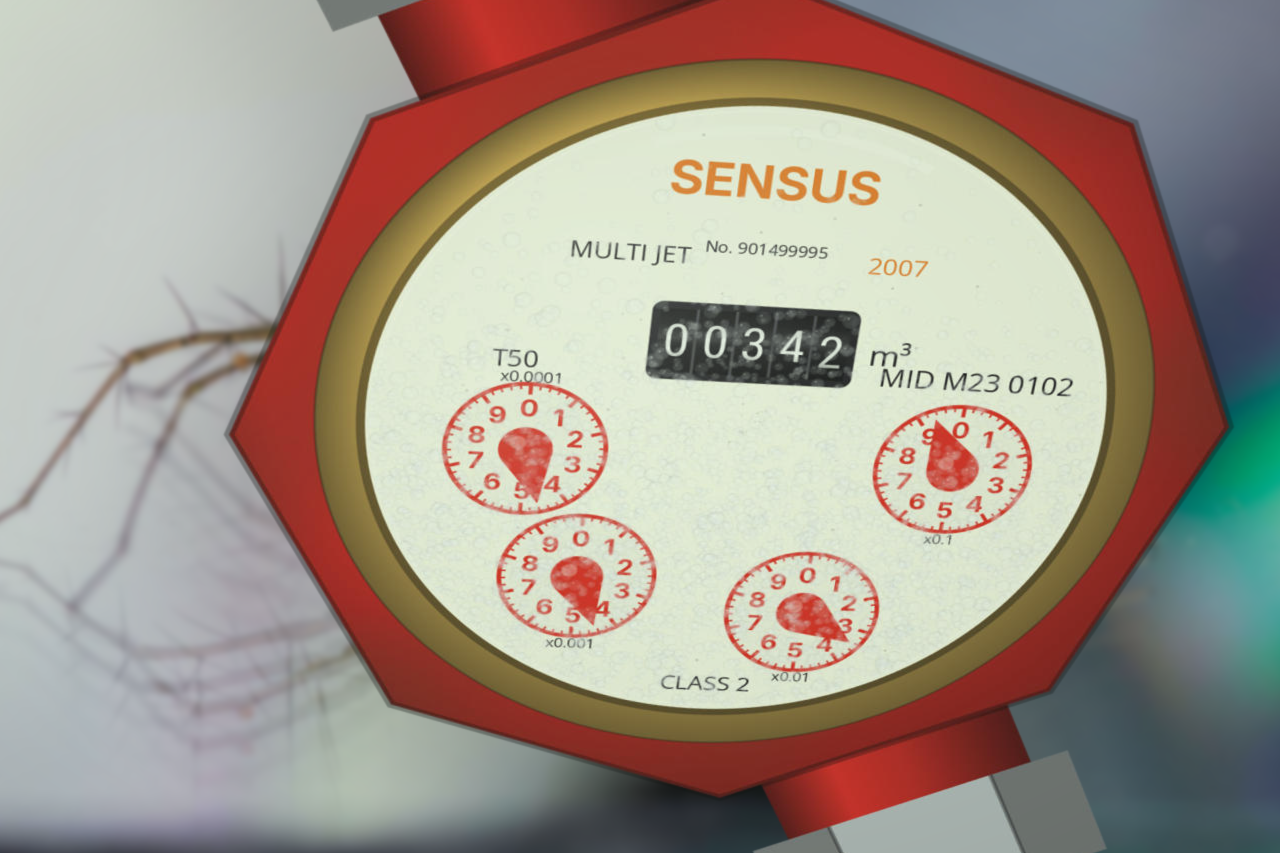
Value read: 341.9344
